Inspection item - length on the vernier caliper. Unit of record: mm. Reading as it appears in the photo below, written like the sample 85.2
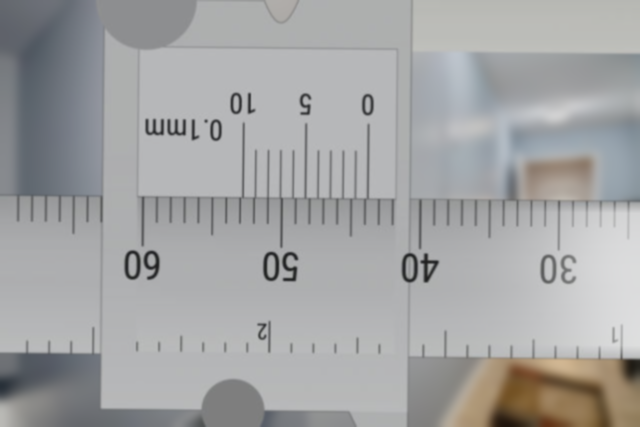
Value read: 43.8
